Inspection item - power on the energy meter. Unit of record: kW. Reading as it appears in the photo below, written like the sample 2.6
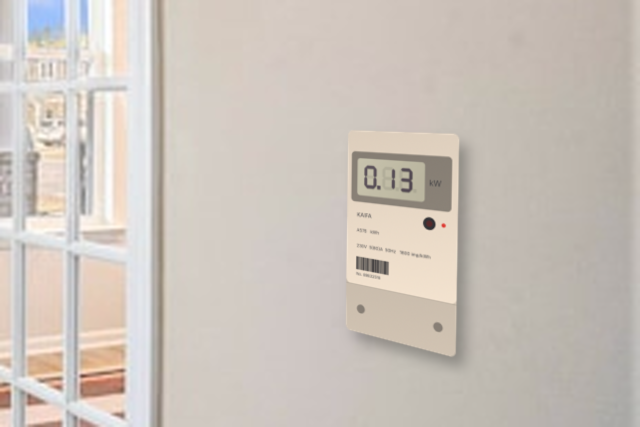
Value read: 0.13
